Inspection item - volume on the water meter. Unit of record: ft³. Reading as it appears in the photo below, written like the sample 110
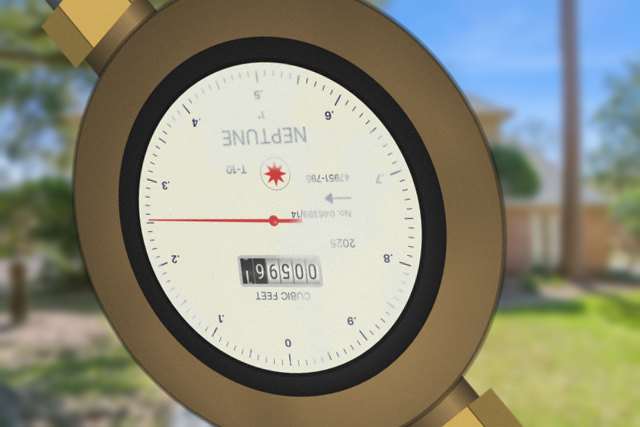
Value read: 5961.25
